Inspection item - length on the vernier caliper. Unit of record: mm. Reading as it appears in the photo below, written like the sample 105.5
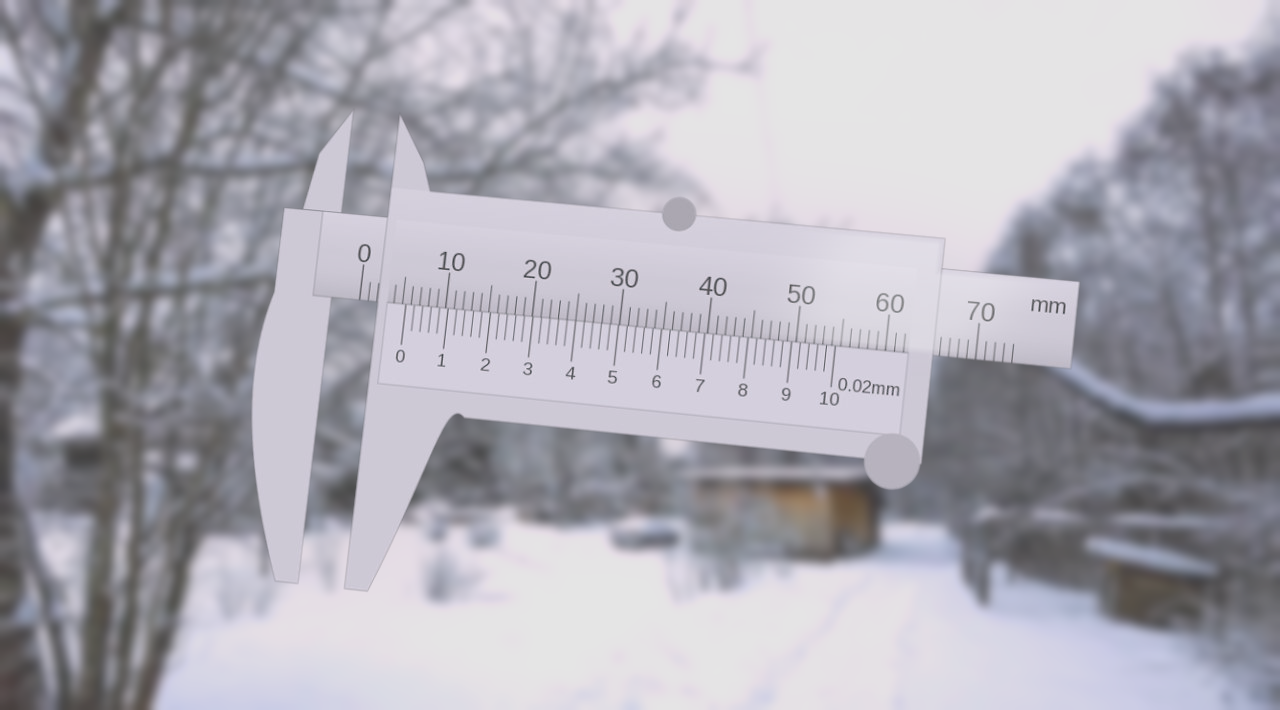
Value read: 5.4
